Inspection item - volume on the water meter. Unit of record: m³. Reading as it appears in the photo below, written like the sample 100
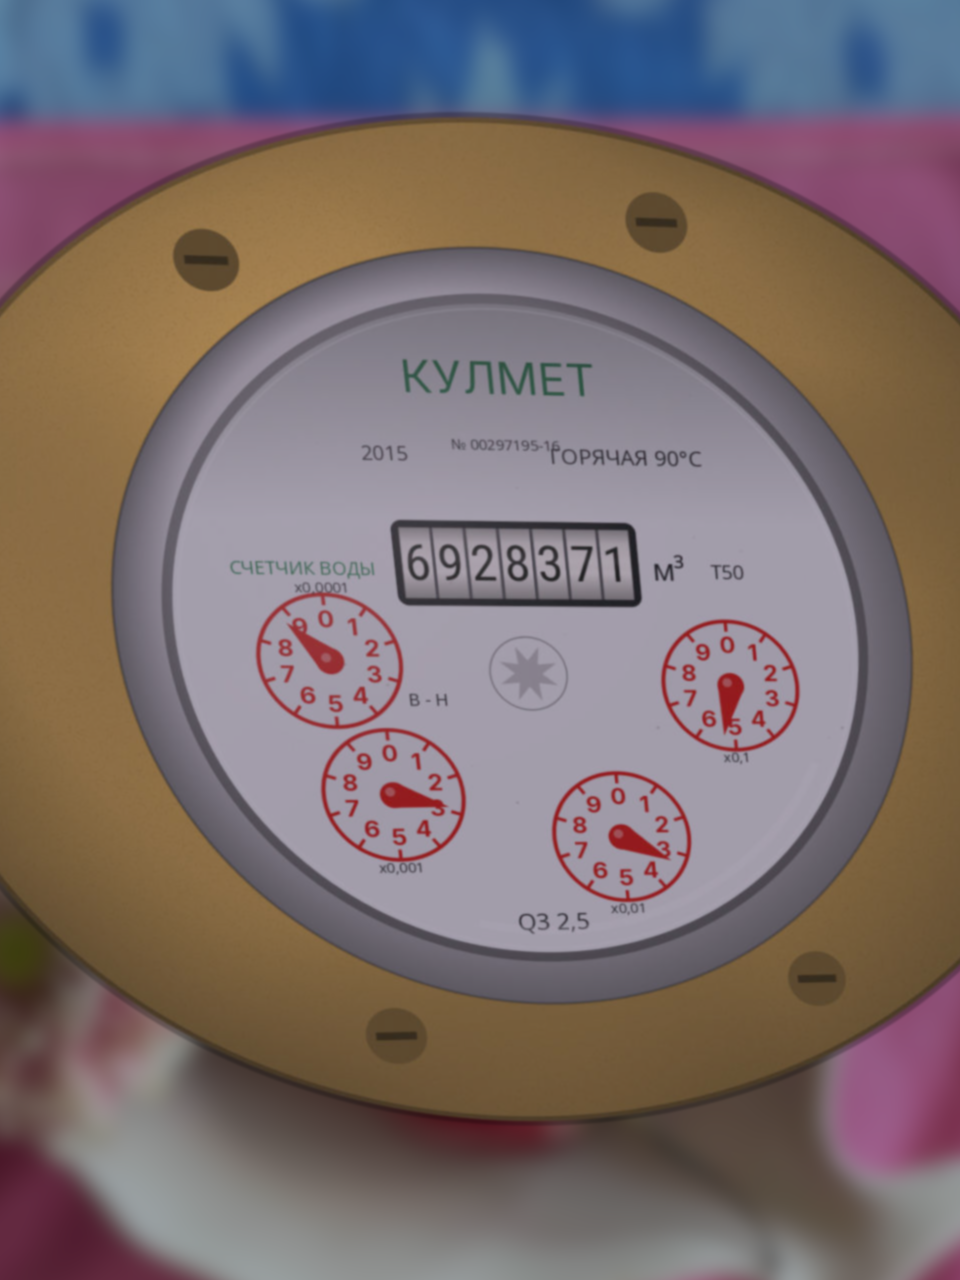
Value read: 6928371.5328
